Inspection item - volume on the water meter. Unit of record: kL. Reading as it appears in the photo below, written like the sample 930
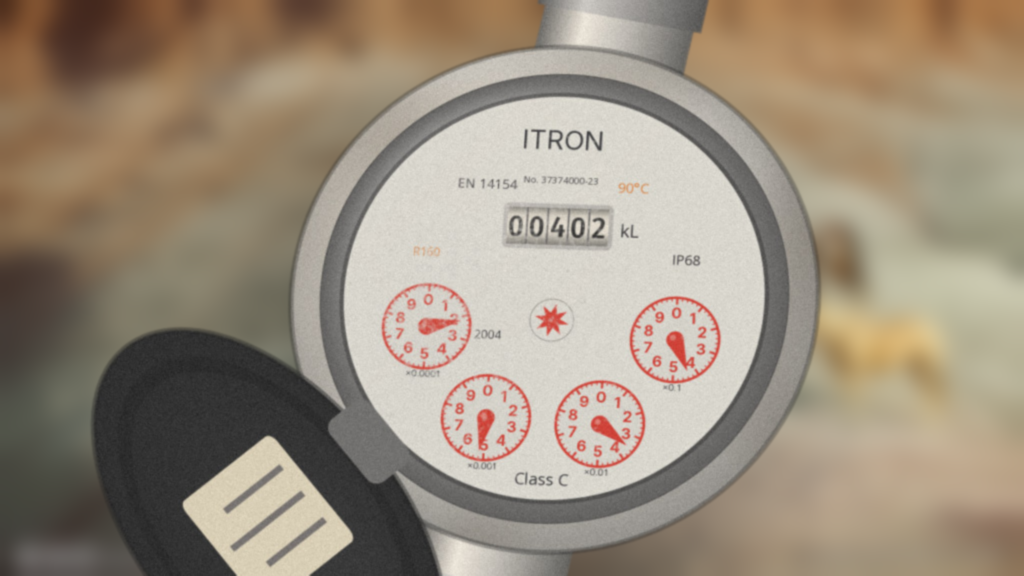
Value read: 402.4352
